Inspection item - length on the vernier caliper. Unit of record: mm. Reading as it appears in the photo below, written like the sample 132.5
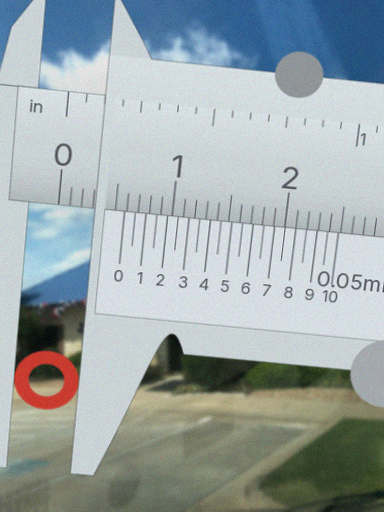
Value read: 5.8
